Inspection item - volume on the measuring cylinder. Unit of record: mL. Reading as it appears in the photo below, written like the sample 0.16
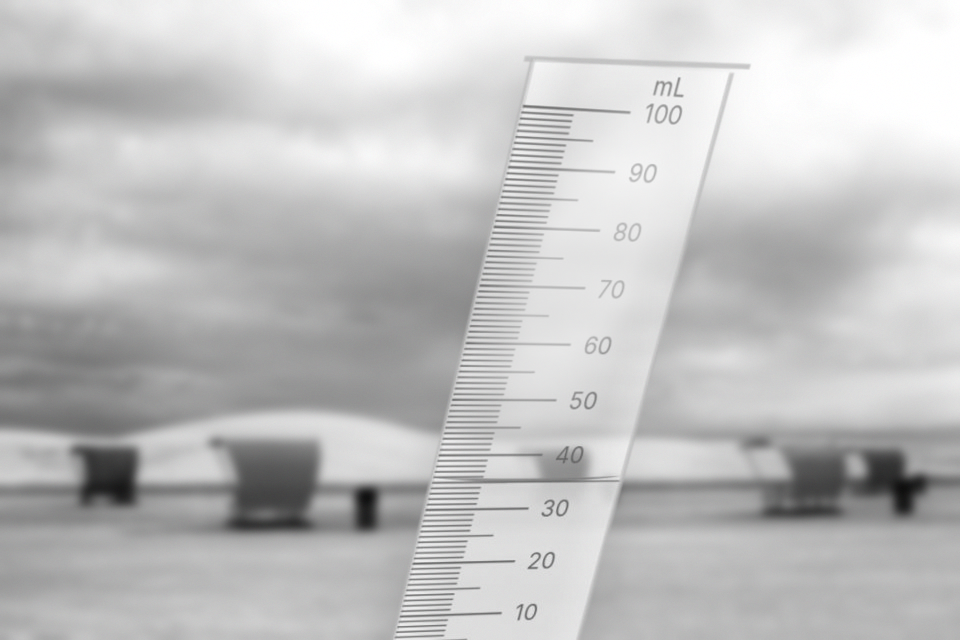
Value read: 35
